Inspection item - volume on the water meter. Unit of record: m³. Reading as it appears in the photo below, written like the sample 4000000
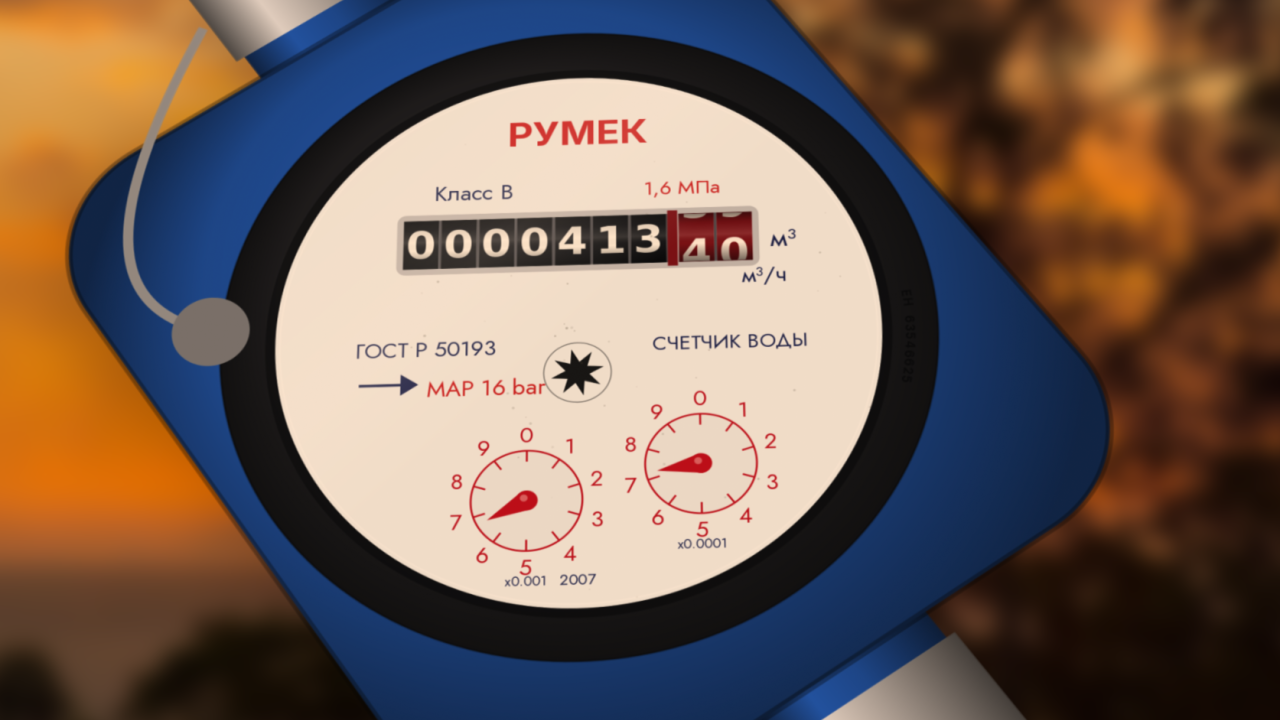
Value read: 413.3967
